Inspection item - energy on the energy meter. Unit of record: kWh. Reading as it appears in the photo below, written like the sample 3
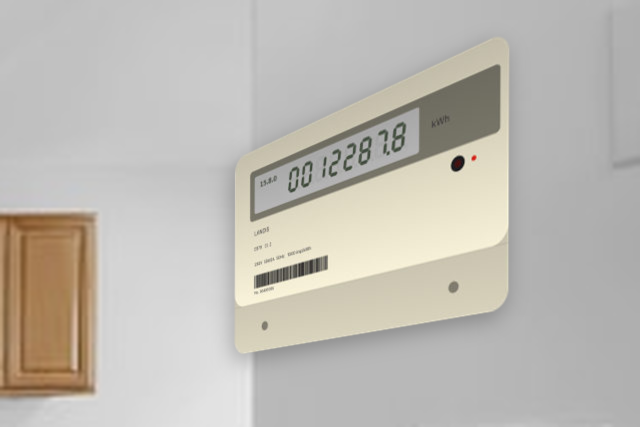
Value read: 12287.8
